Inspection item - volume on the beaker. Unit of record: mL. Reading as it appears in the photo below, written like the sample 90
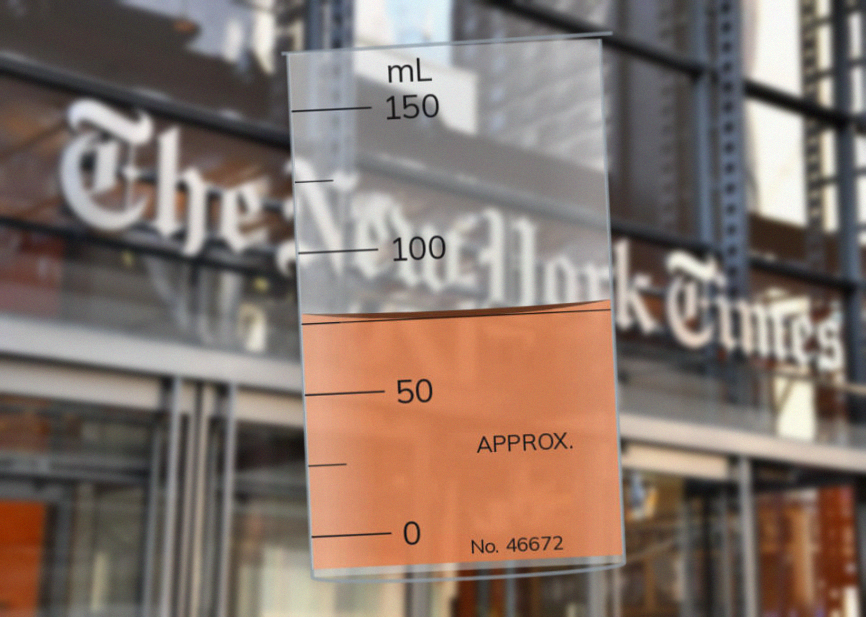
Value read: 75
